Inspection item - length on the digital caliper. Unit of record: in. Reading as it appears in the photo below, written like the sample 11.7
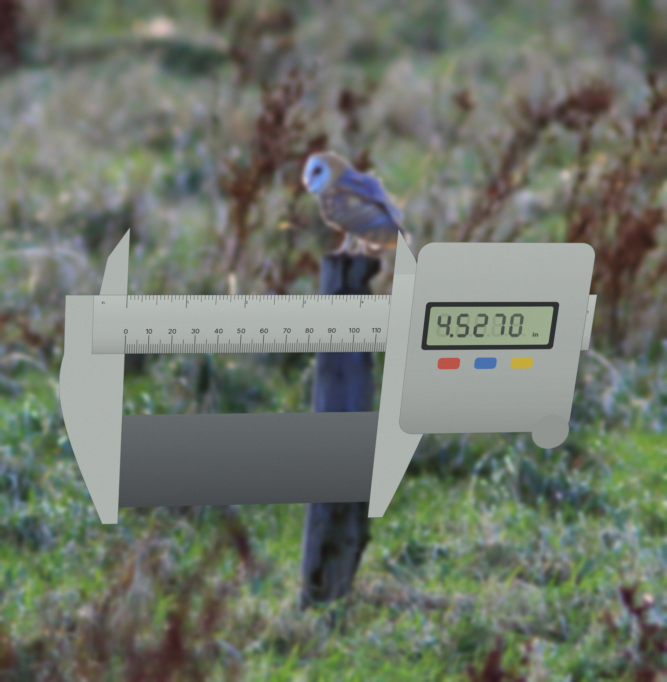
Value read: 4.5270
